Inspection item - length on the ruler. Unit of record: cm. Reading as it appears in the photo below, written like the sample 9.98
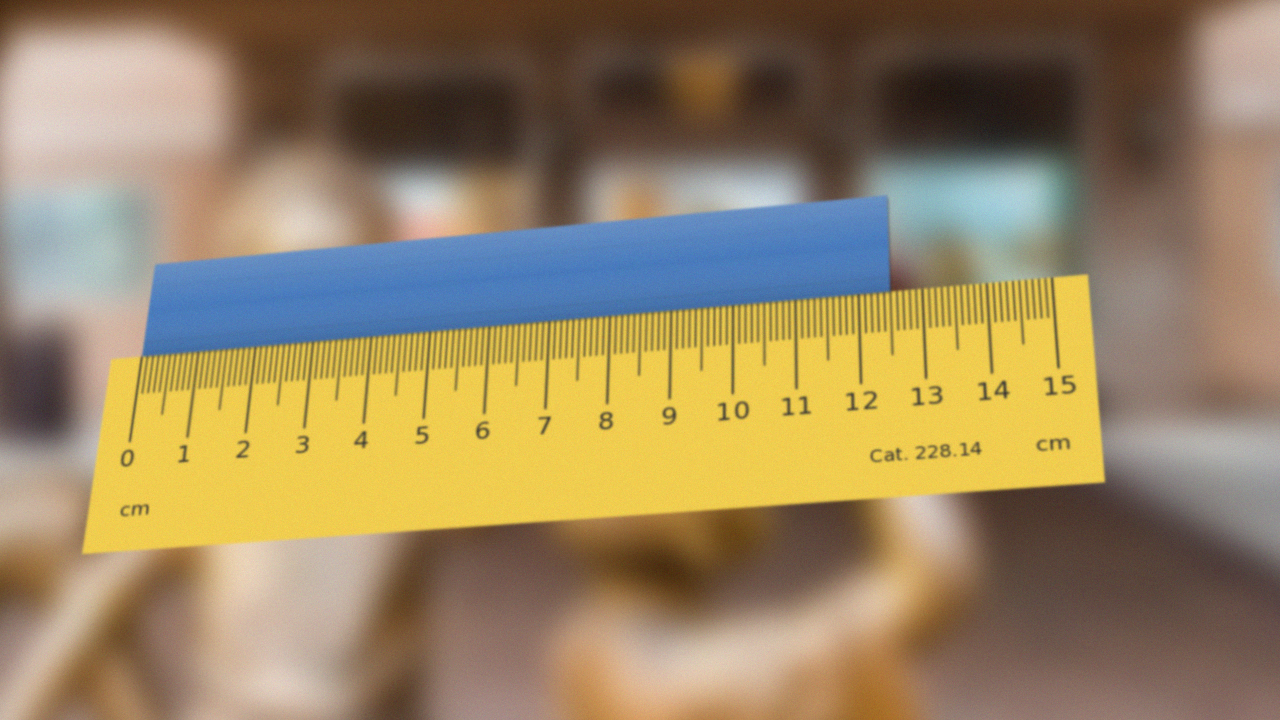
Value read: 12.5
